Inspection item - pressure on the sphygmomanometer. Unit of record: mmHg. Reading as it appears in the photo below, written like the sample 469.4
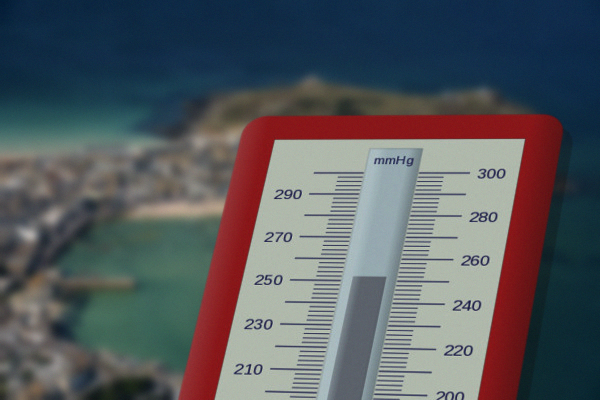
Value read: 252
